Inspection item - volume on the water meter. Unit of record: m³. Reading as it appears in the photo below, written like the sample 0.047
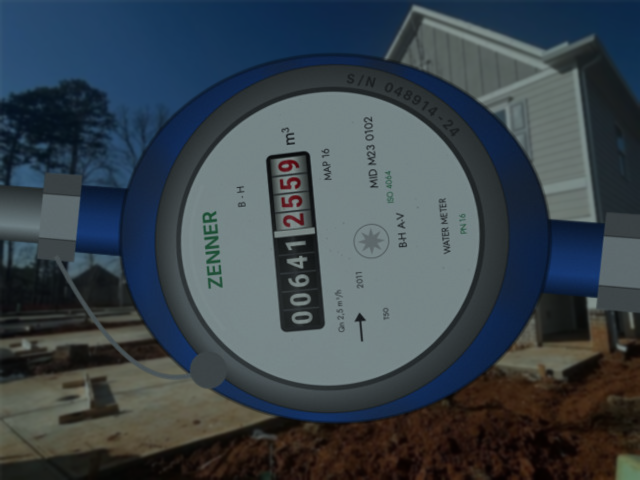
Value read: 641.2559
